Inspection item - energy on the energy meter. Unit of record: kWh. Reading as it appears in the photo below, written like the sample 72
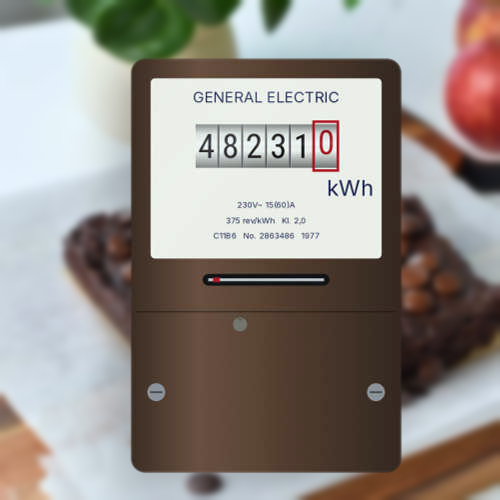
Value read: 48231.0
